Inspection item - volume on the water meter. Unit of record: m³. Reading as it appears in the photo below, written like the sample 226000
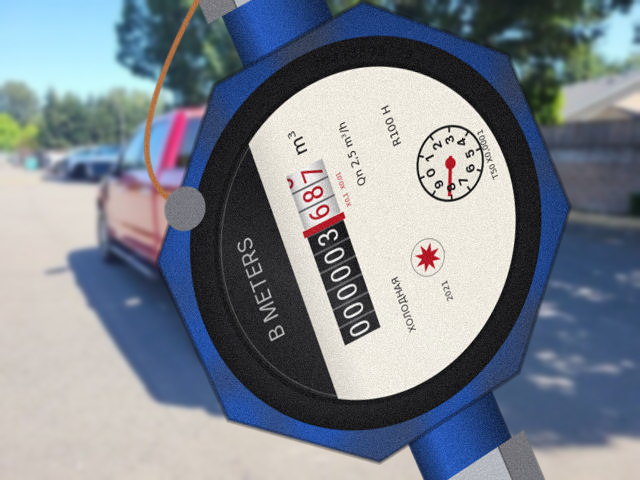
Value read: 3.6868
